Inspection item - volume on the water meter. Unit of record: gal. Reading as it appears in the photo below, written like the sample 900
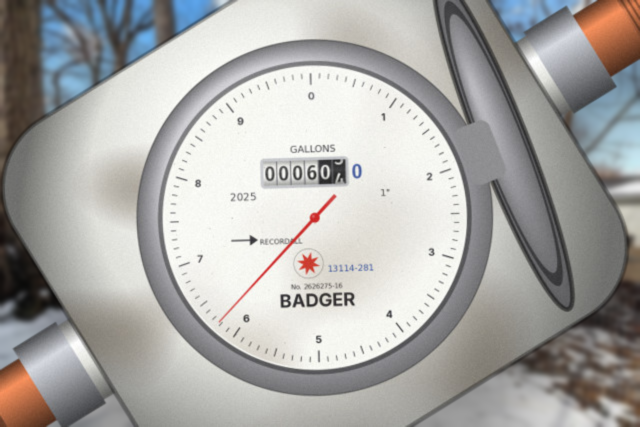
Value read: 6036.2
